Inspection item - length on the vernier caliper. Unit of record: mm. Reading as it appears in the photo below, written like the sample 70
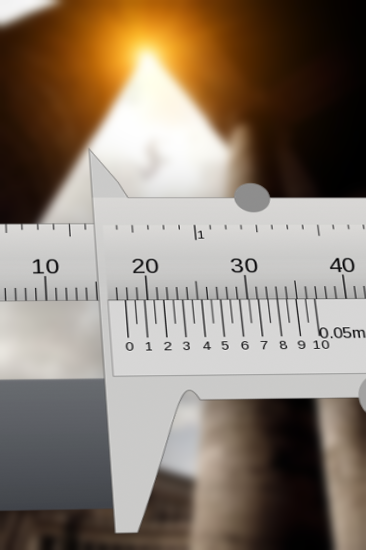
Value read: 17.8
